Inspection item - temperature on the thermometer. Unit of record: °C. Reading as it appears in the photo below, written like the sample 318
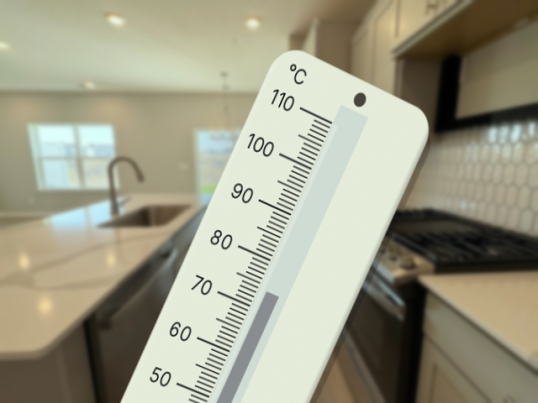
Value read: 74
